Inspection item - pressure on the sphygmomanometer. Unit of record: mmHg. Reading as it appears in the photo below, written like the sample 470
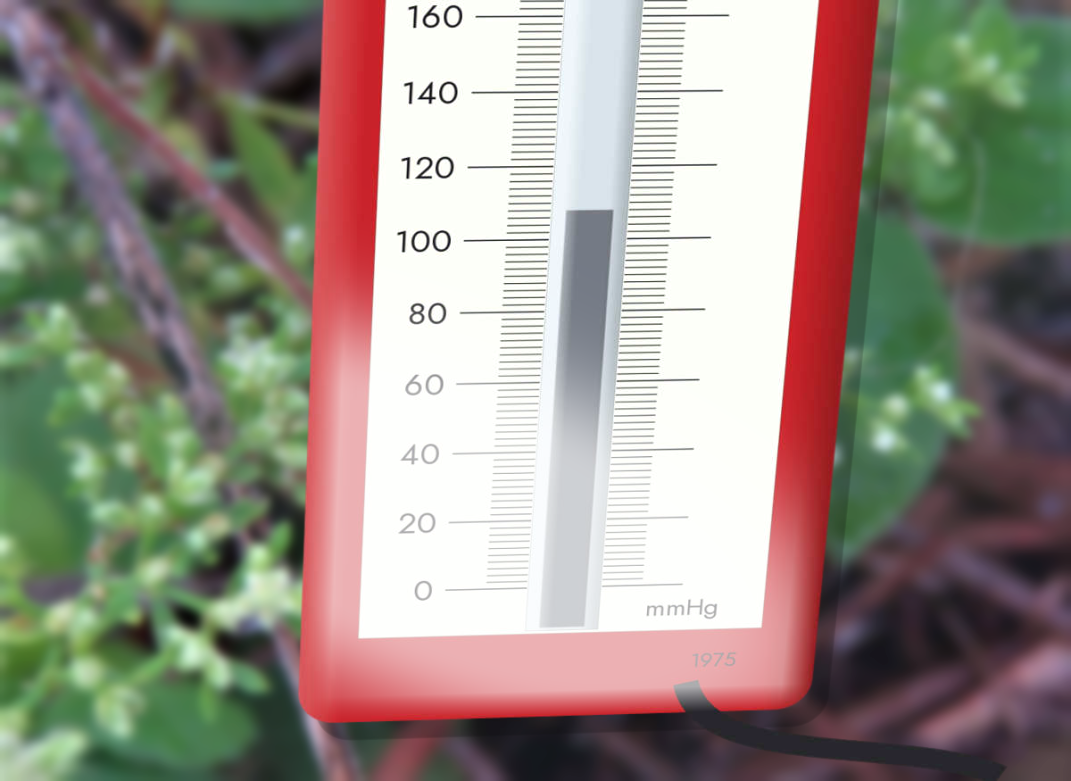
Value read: 108
